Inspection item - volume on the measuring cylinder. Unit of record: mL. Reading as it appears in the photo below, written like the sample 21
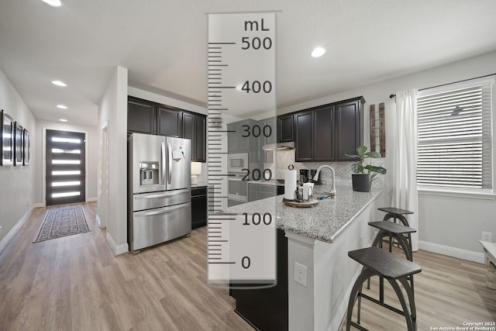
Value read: 110
